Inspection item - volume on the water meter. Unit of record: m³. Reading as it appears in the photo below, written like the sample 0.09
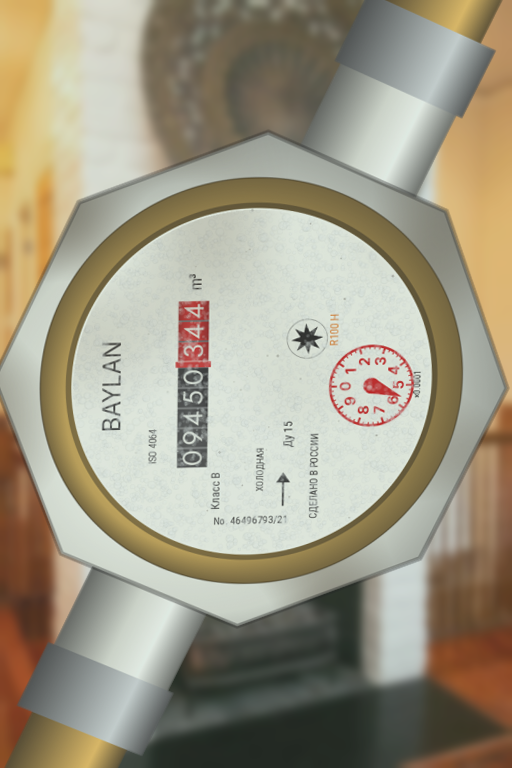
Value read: 9450.3445
